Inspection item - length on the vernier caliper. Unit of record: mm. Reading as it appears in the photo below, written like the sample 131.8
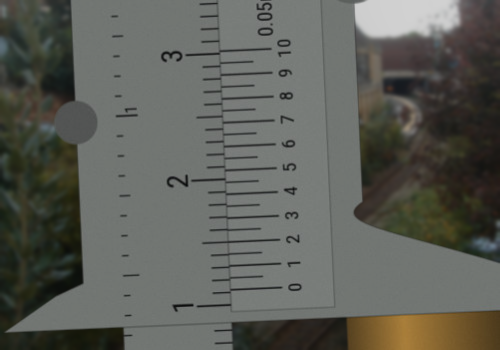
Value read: 11.2
